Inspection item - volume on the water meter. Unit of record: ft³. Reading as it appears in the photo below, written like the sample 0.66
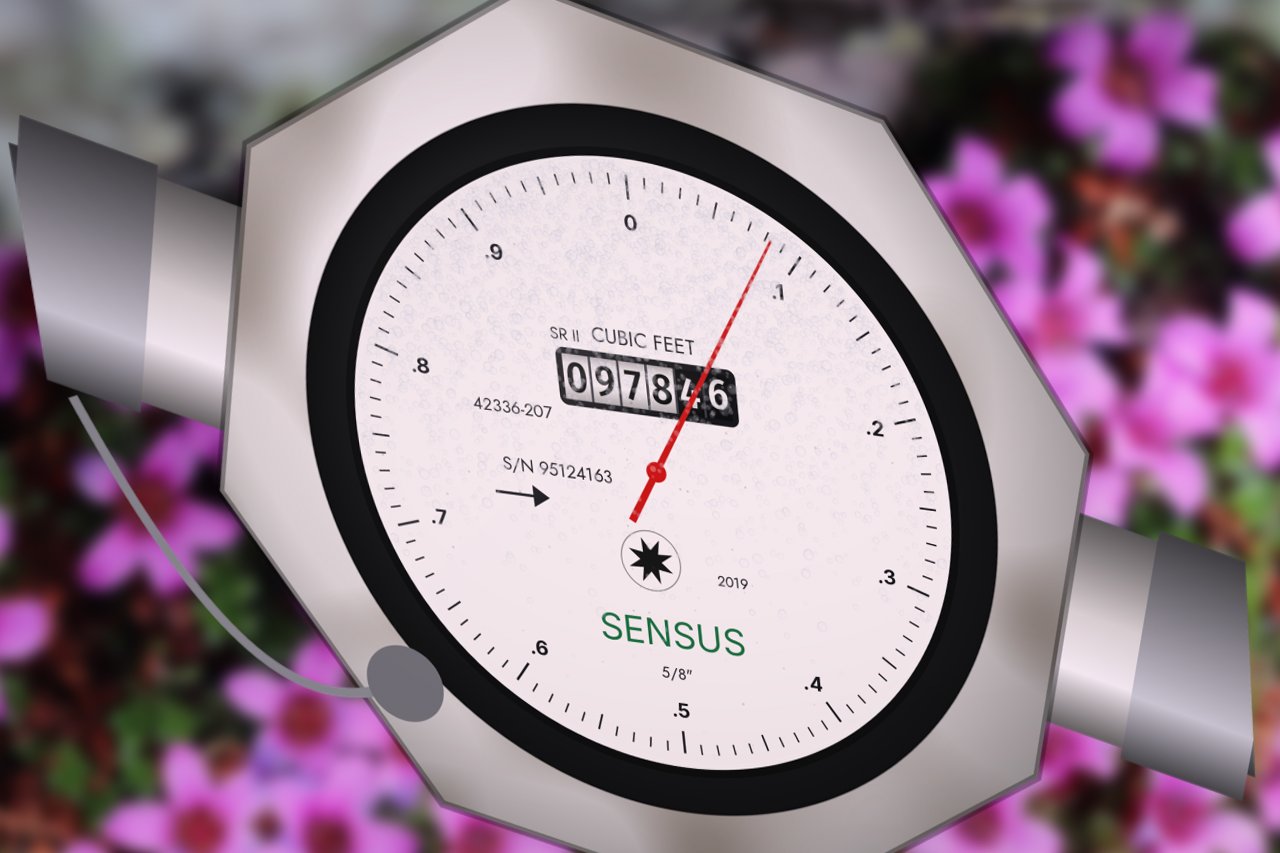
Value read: 97846.08
